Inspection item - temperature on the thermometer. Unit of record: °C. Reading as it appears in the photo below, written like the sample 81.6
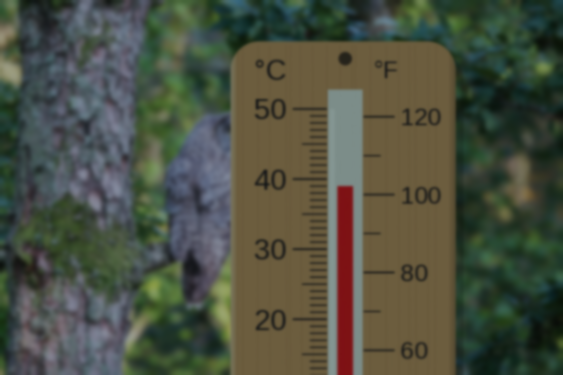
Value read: 39
